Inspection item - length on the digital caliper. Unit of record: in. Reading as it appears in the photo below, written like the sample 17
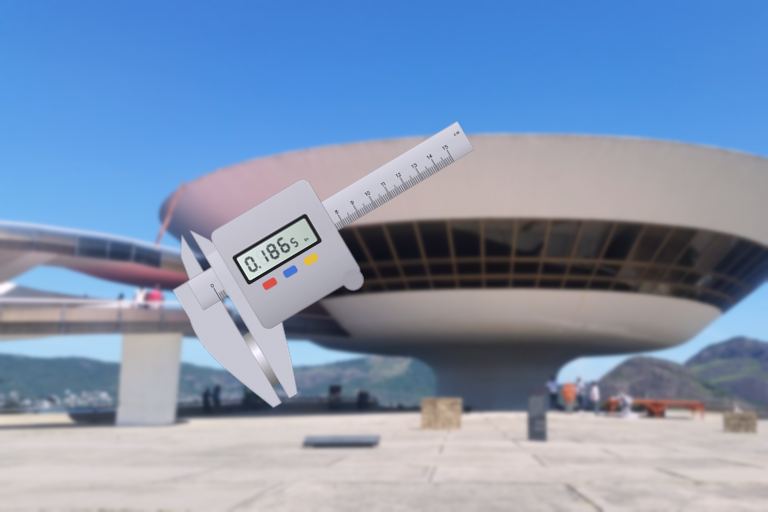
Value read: 0.1865
